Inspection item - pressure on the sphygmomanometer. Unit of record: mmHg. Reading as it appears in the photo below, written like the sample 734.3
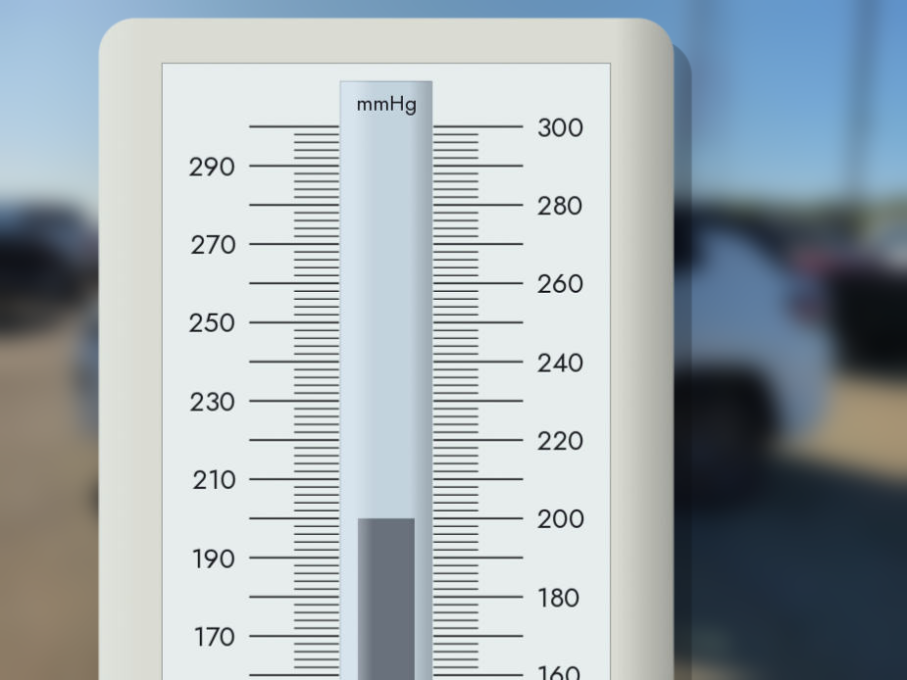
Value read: 200
